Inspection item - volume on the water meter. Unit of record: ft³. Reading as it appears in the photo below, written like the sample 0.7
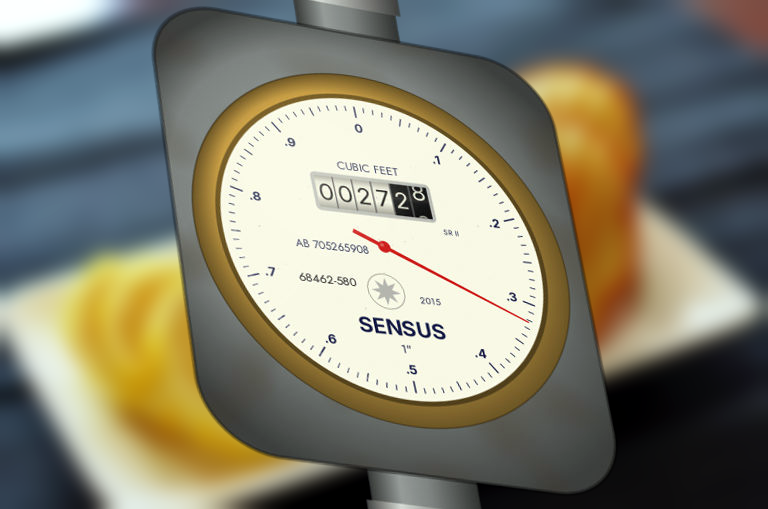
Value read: 2728.32
